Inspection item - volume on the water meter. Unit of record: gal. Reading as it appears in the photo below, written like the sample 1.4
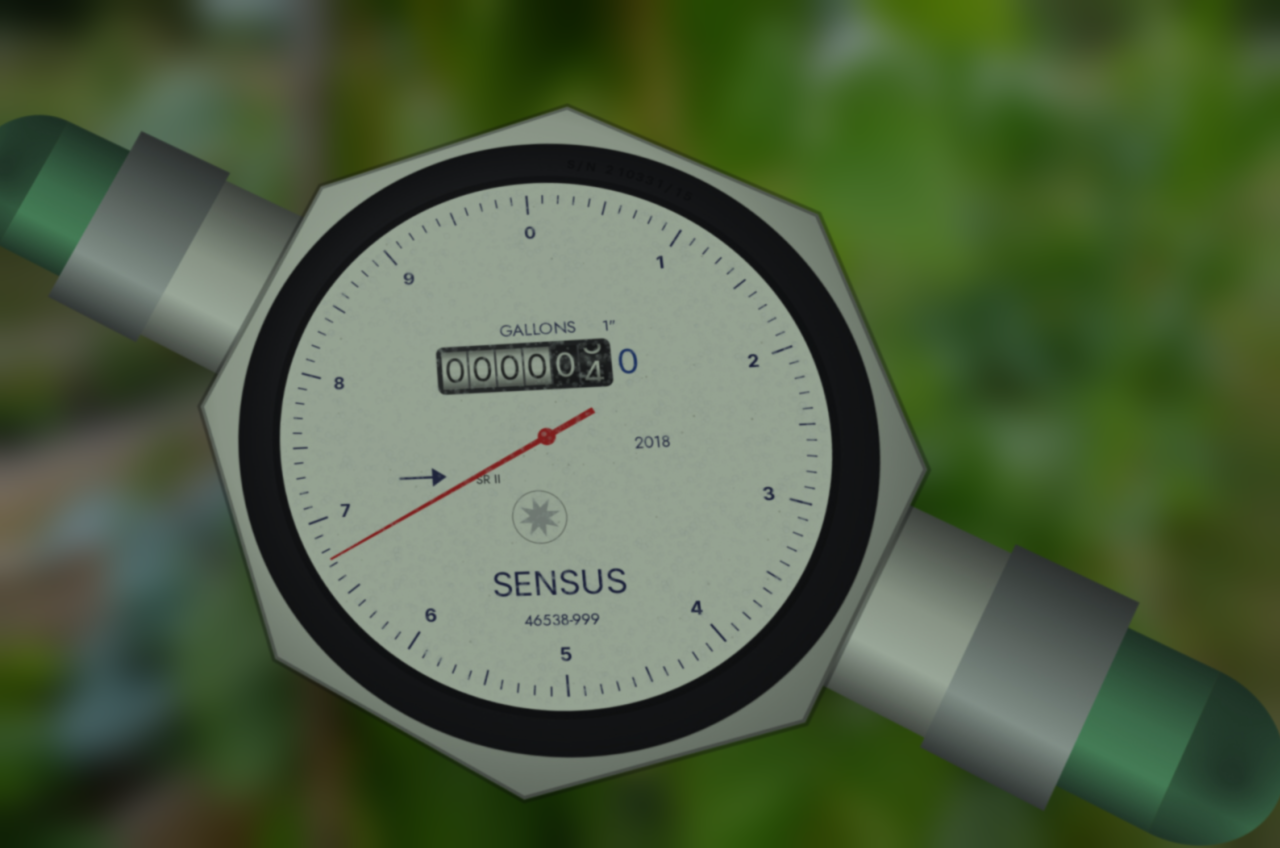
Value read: 36.7
